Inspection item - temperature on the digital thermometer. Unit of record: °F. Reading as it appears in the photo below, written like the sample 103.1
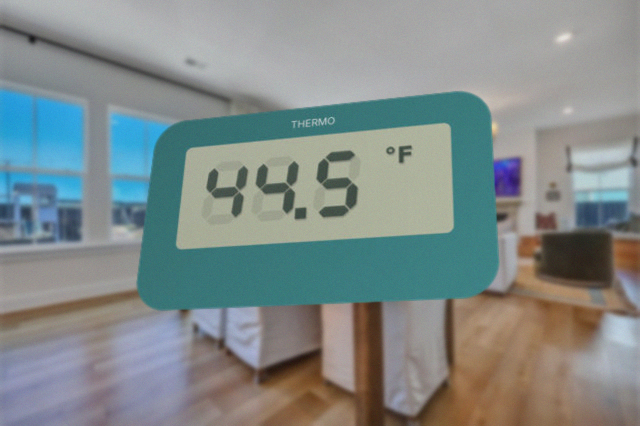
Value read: 44.5
